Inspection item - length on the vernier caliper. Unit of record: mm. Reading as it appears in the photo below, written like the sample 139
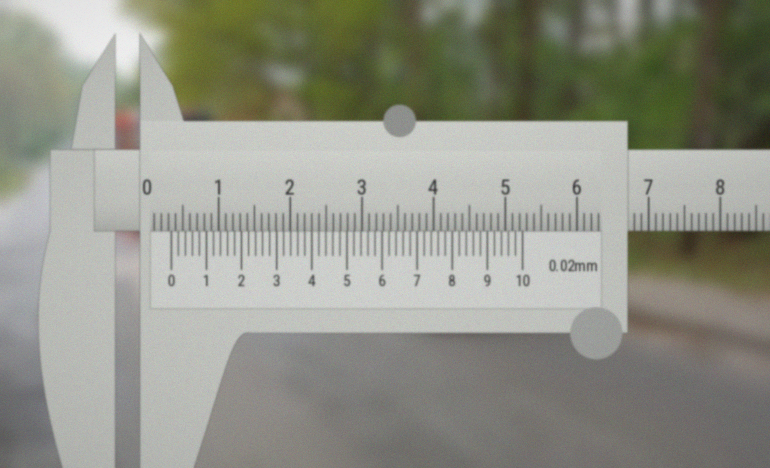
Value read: 3.4
